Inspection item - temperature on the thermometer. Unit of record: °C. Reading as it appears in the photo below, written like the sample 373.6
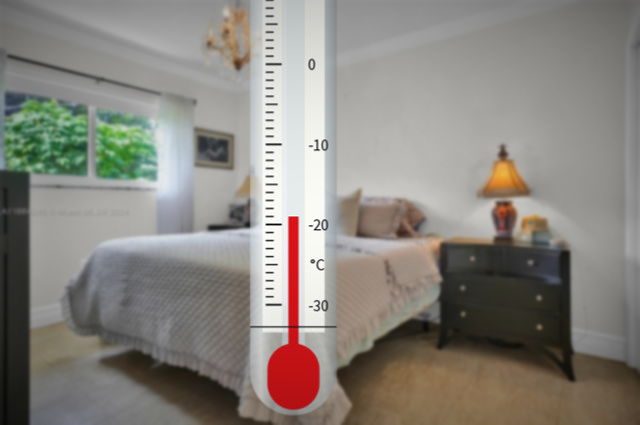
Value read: -19
